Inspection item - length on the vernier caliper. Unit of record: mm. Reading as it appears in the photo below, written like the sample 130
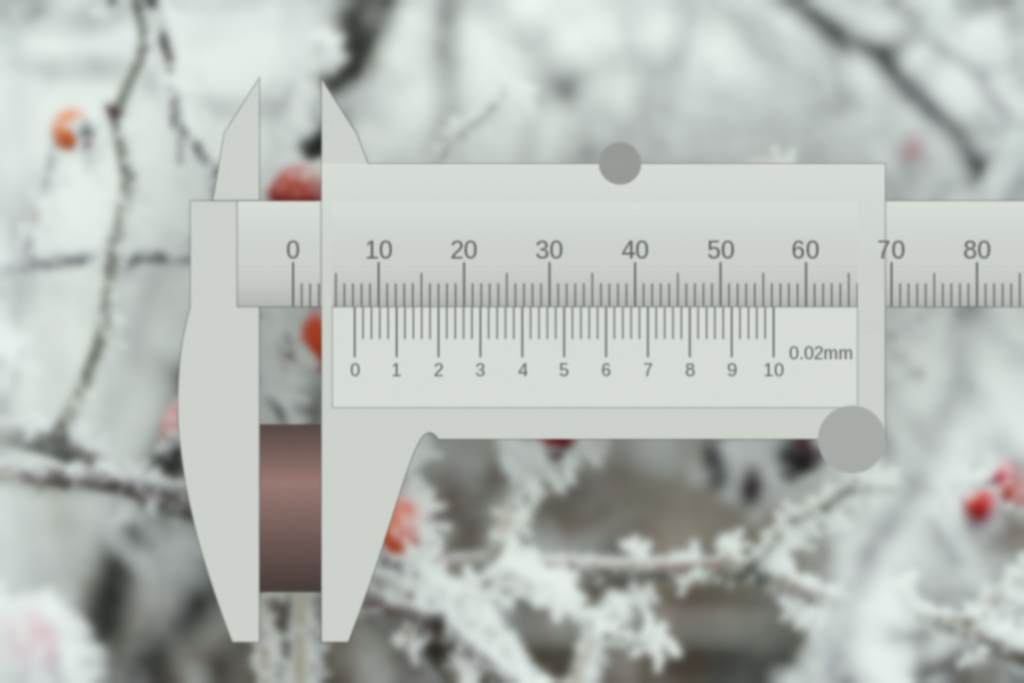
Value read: 7.2
